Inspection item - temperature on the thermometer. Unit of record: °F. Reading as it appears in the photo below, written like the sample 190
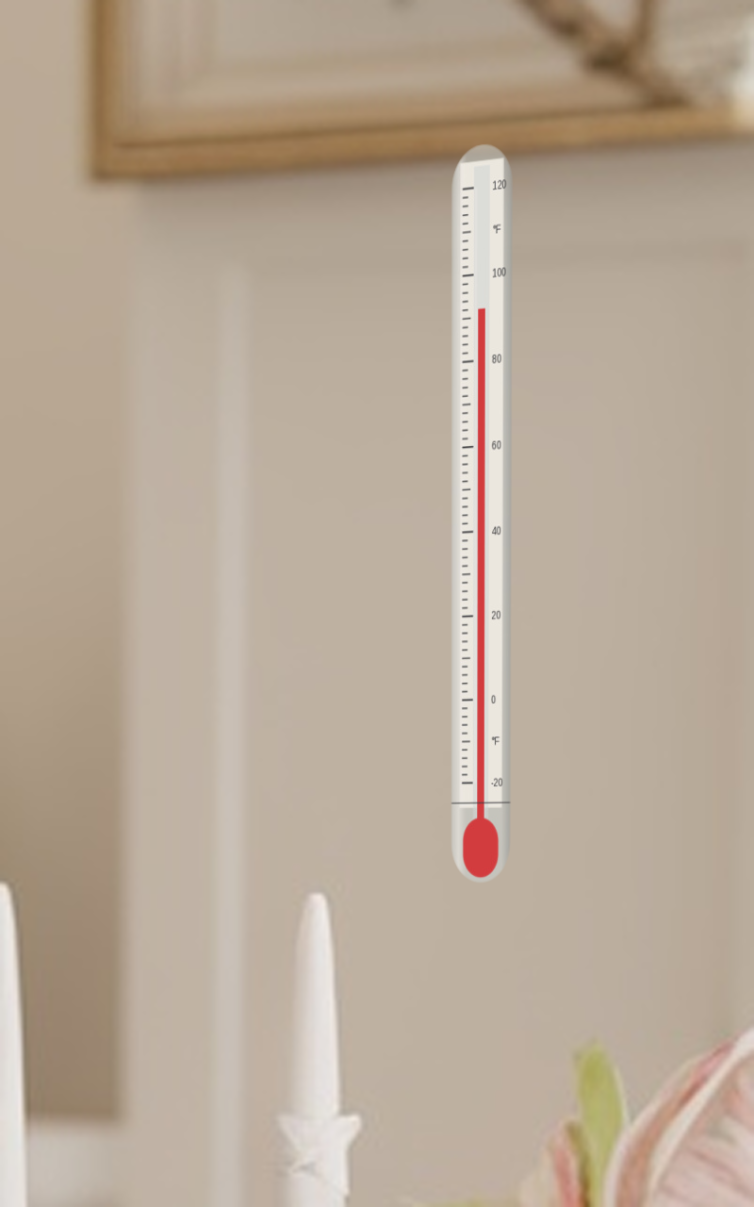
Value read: 92
